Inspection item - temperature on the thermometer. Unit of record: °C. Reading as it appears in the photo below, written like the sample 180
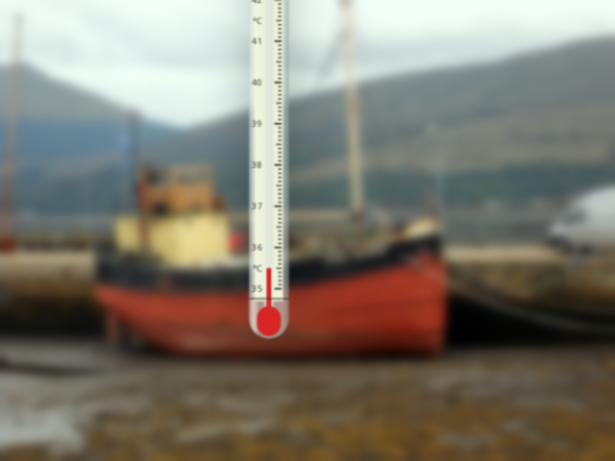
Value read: 35.5
